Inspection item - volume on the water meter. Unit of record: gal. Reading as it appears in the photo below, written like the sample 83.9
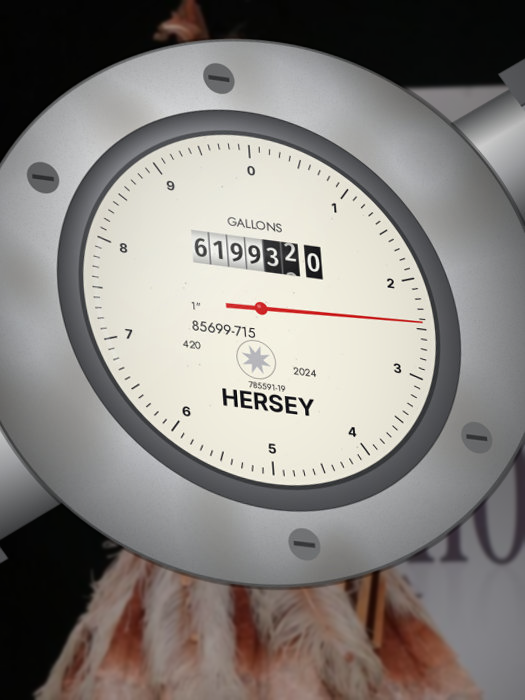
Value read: 6199322.4
